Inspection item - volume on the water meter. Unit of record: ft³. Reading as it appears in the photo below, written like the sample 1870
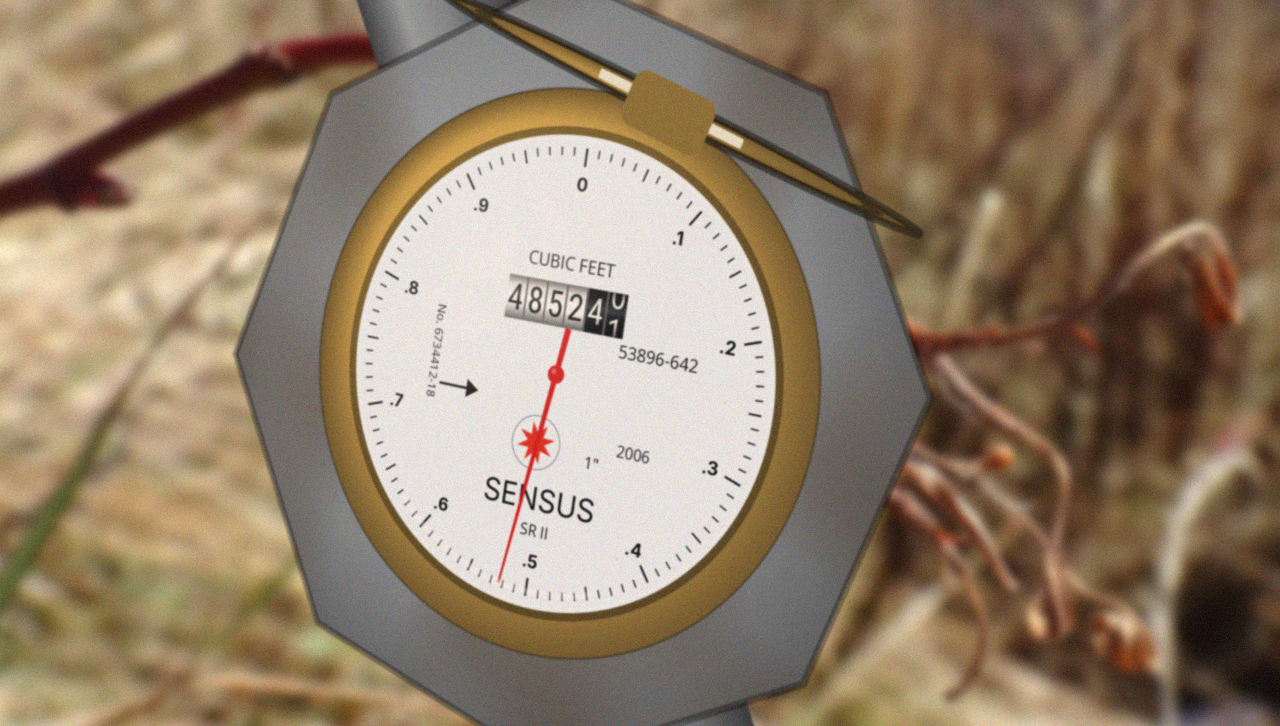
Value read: 485240.52
